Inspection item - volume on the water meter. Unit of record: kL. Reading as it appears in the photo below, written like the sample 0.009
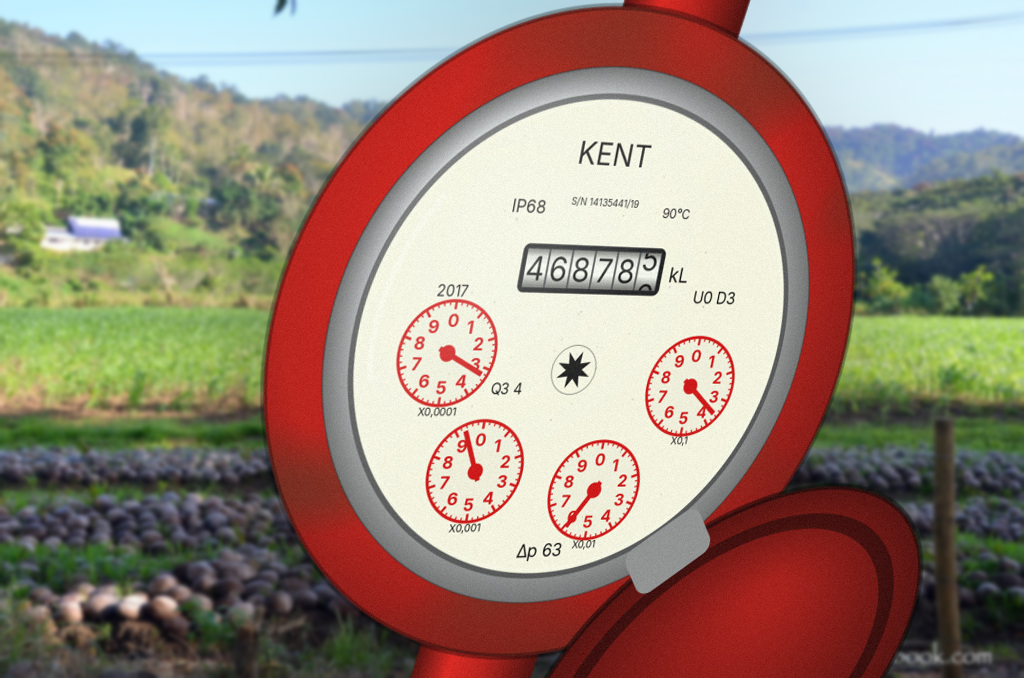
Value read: 468785.3593
